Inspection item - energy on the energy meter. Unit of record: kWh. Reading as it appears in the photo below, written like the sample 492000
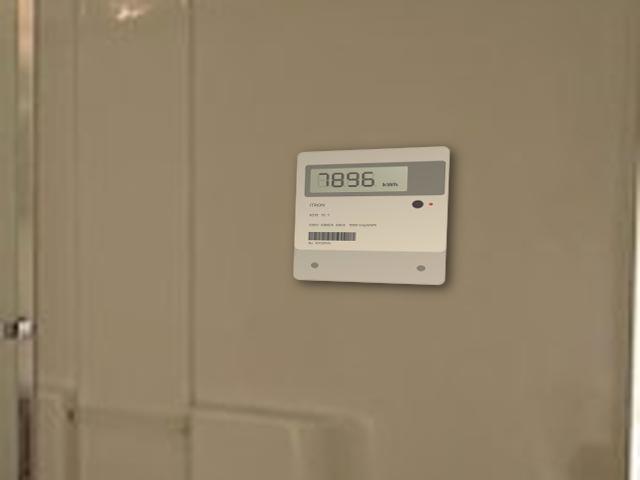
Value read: 7896
